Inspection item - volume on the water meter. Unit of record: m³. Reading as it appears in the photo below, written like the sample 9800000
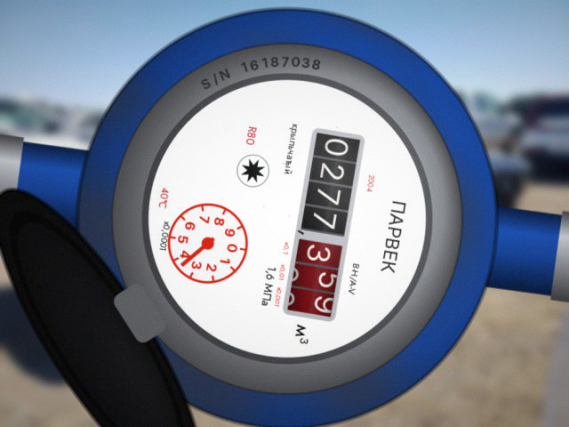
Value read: 277.3593
